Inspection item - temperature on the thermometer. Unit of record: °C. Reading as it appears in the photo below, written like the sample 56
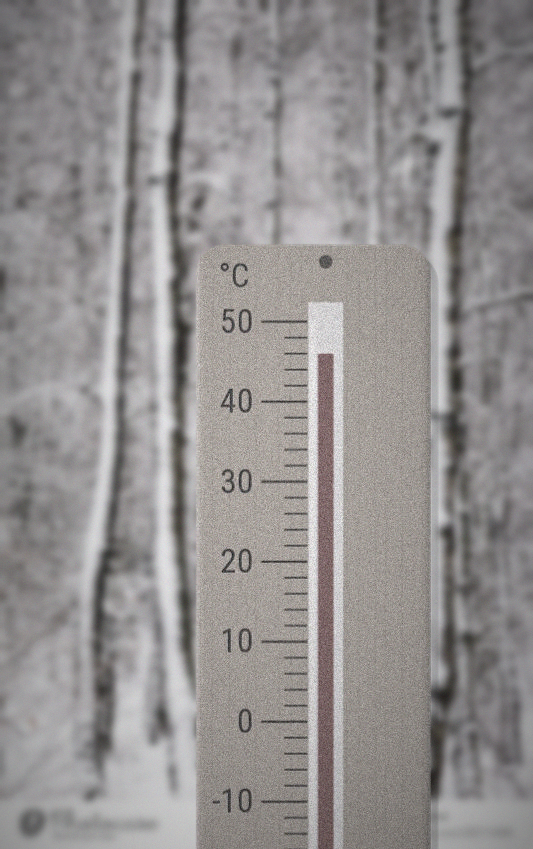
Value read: 46
